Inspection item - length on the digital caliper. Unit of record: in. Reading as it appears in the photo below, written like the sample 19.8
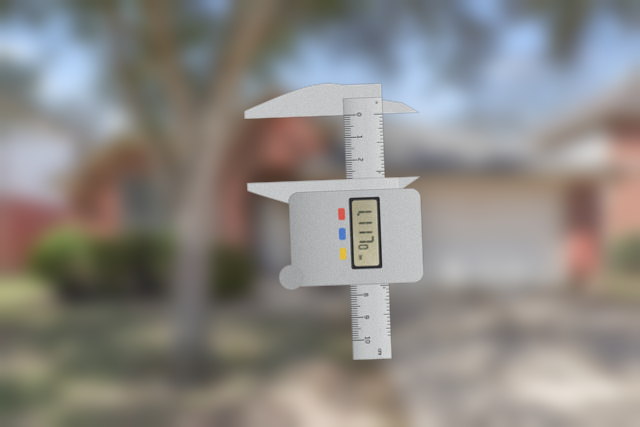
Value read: 1.1170
